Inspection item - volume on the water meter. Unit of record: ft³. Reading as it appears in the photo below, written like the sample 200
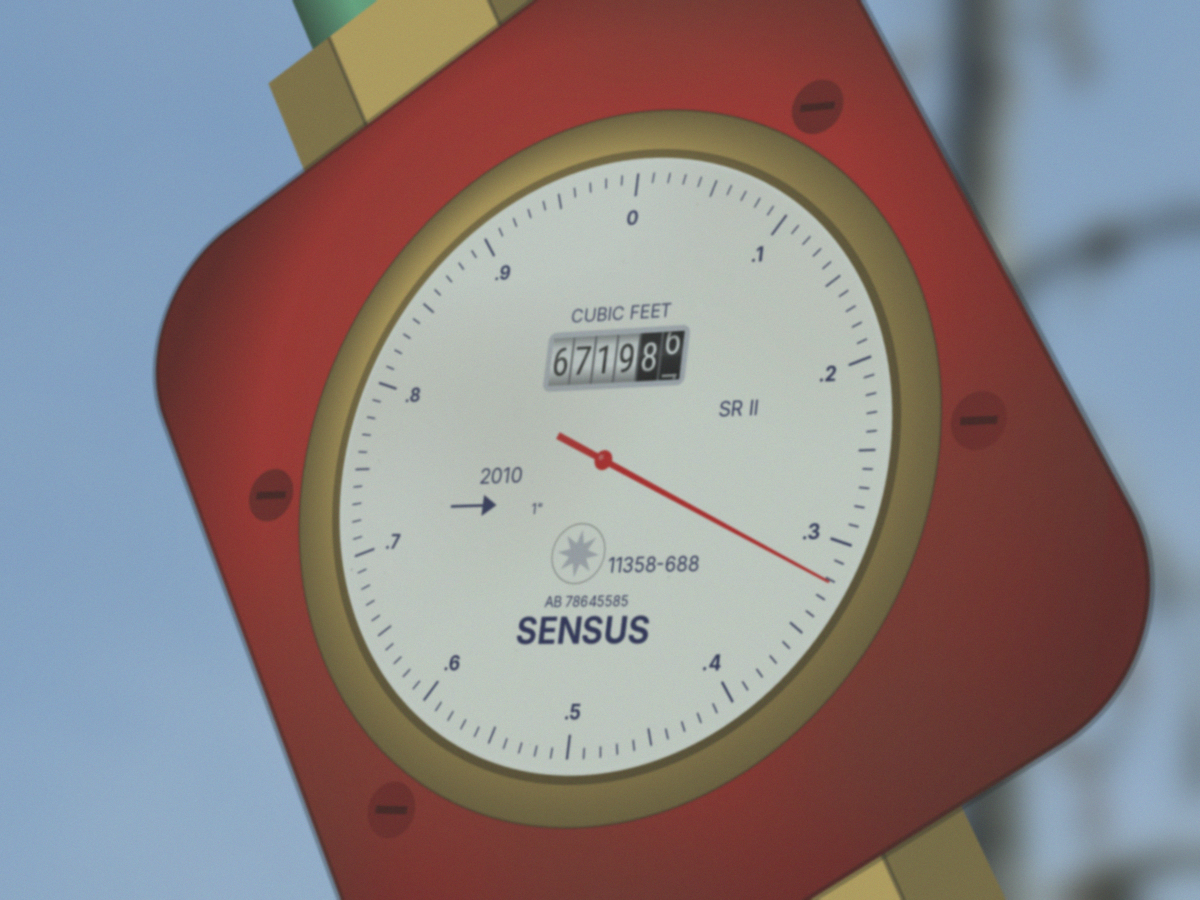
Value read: 671986.32
